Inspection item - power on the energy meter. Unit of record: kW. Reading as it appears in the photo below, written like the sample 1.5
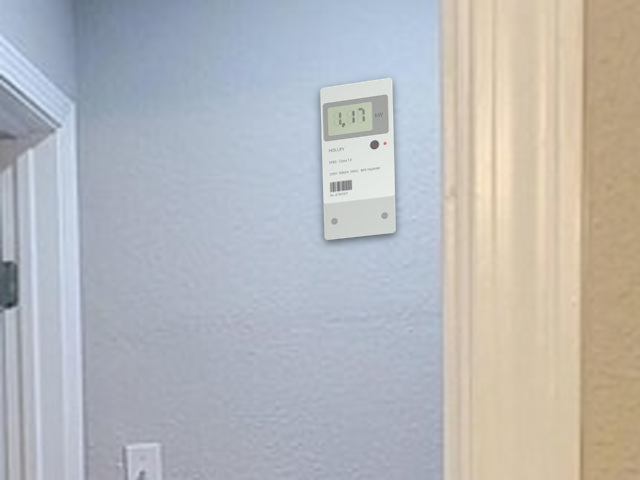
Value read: 1.17
